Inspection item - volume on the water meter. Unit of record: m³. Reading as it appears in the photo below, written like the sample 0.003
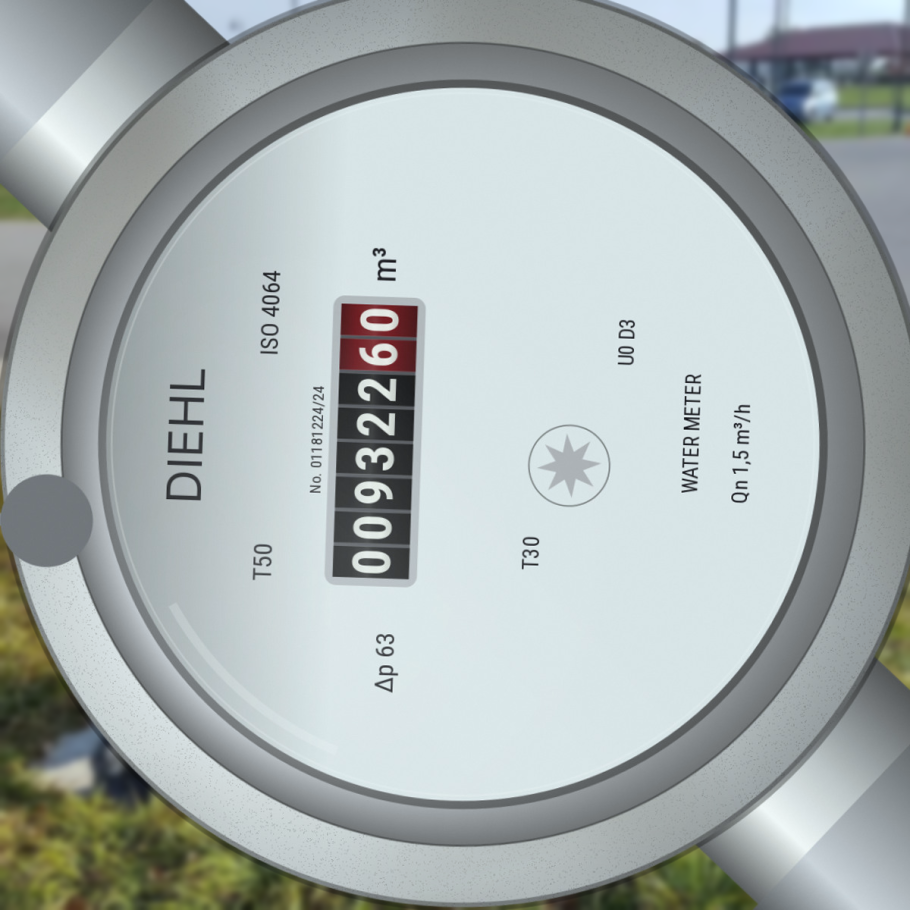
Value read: 9322.60
